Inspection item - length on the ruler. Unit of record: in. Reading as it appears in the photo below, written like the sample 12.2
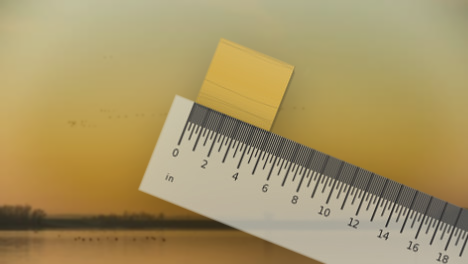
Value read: 5
